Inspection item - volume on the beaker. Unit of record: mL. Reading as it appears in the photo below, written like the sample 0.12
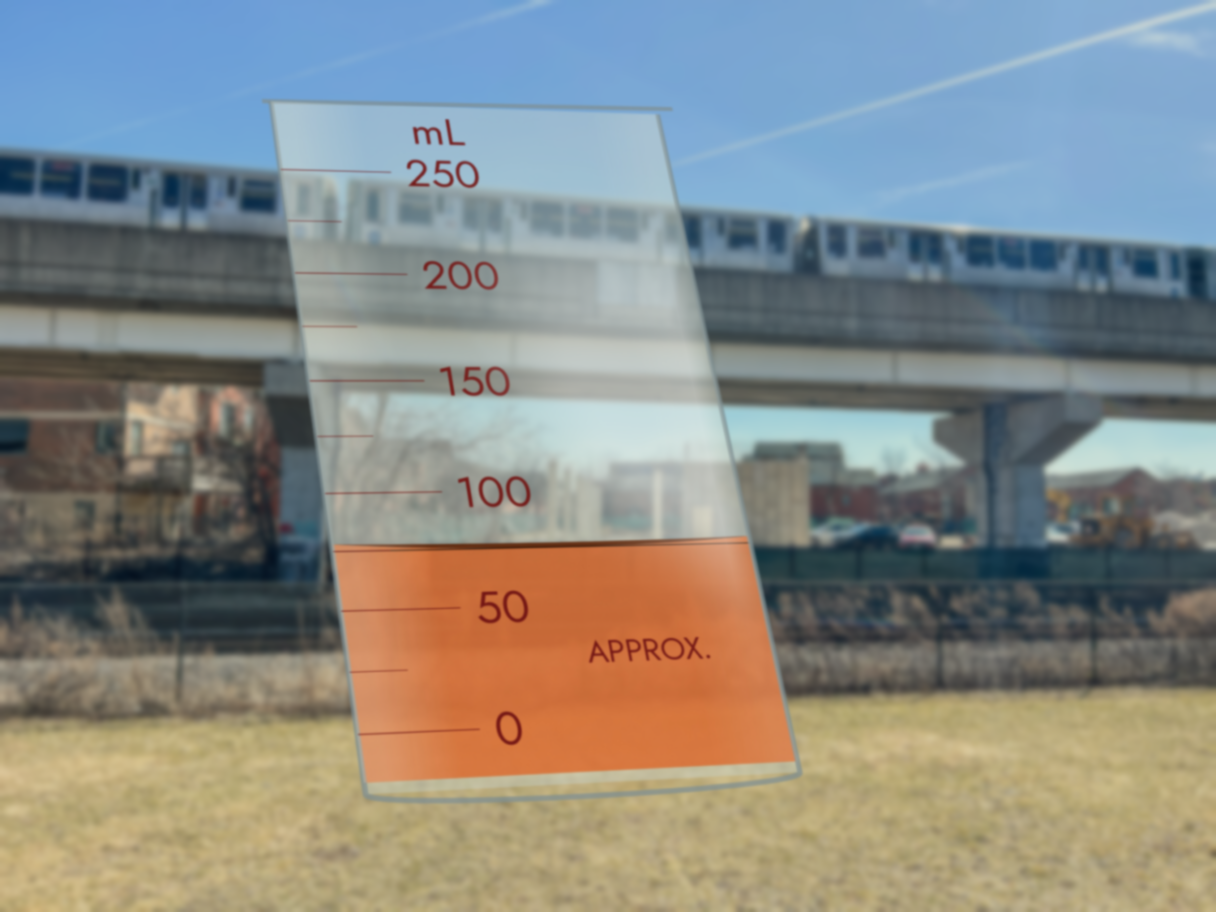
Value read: 75
